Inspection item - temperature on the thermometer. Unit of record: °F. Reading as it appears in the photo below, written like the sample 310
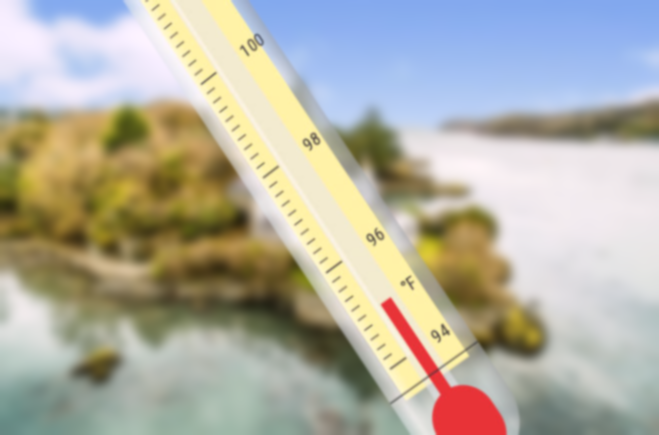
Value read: 95
